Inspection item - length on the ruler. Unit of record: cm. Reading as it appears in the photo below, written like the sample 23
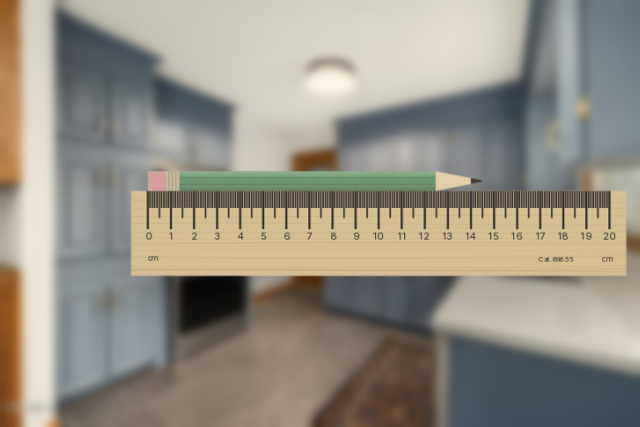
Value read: 14.5
